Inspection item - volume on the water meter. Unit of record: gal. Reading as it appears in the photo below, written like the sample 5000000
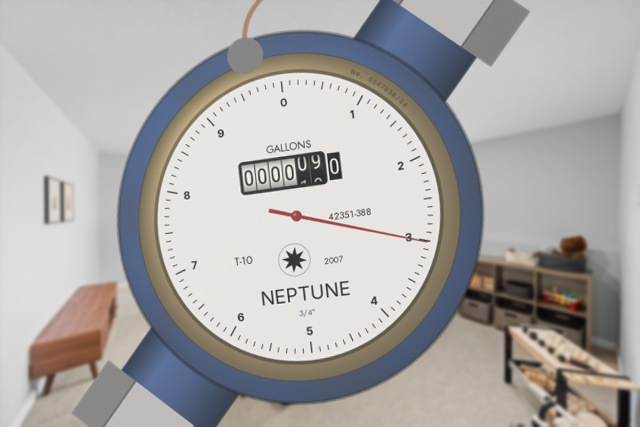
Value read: 93.0
